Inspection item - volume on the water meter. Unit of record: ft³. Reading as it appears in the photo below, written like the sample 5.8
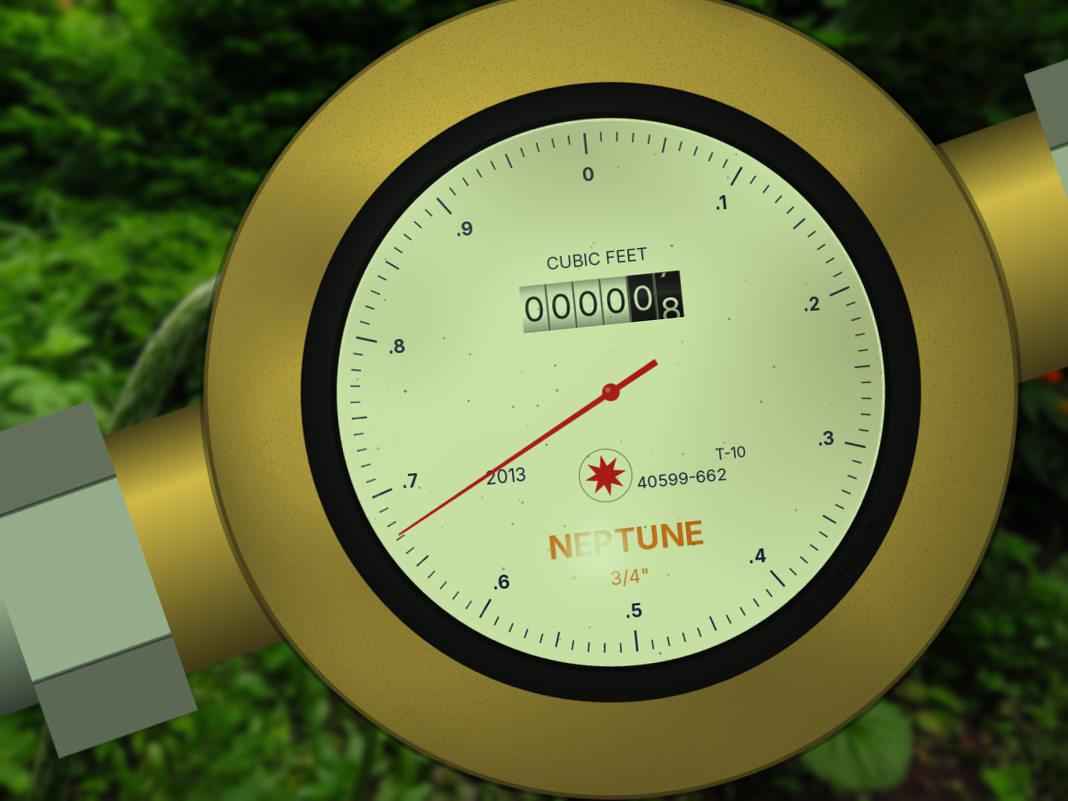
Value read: 7.67
